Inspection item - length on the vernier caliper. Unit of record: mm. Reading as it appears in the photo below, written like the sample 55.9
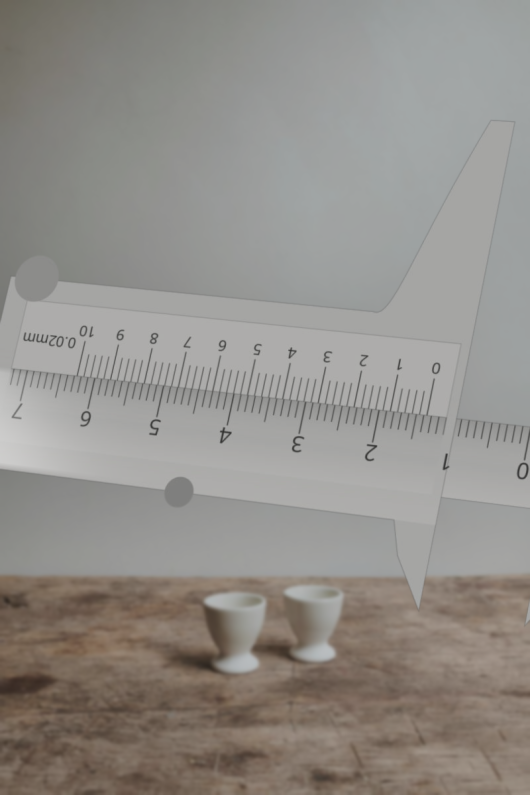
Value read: 13.6
